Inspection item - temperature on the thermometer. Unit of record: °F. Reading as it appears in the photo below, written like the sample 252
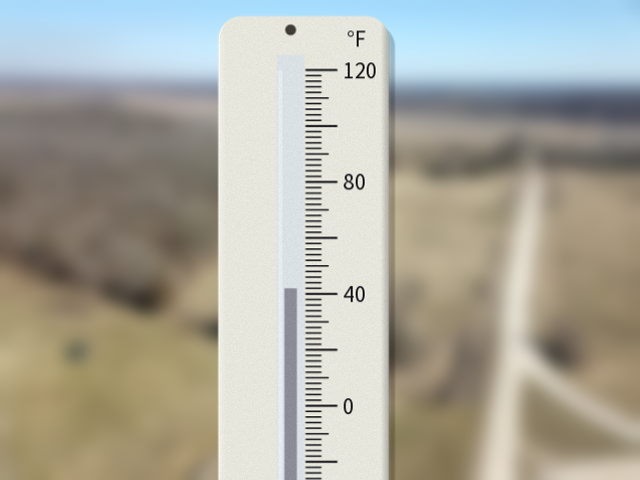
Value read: 42
